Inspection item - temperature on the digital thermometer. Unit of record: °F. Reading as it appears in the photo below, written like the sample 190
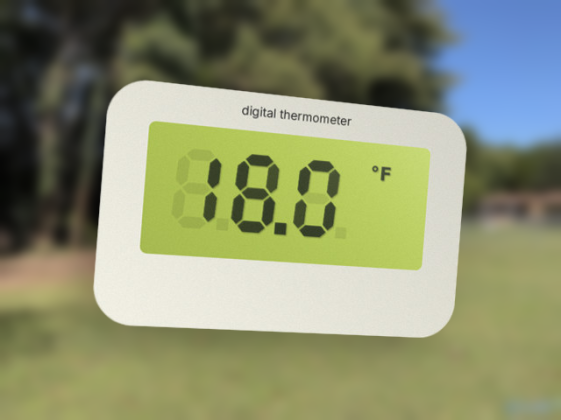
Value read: 18.0
